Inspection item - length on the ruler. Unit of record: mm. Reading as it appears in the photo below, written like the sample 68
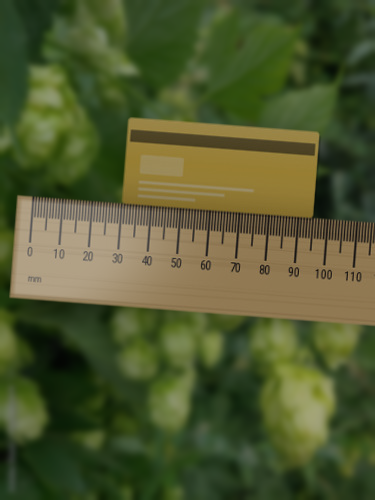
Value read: 65
